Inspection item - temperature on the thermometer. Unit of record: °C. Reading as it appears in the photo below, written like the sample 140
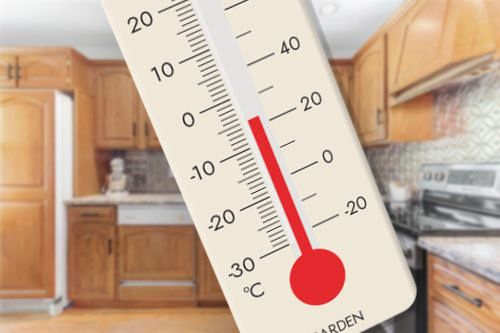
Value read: -5
